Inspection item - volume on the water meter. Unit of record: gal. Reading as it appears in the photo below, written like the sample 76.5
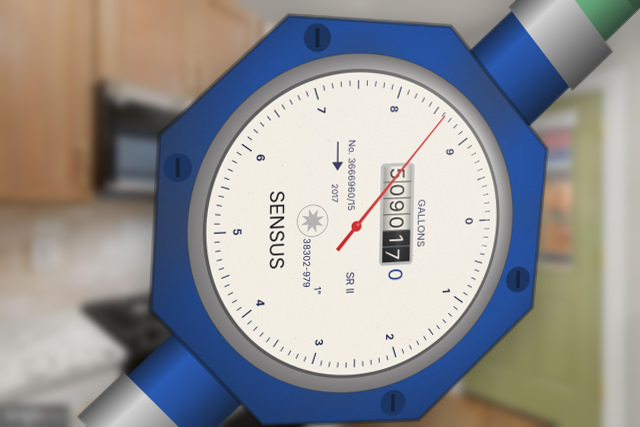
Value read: 5090168.6
